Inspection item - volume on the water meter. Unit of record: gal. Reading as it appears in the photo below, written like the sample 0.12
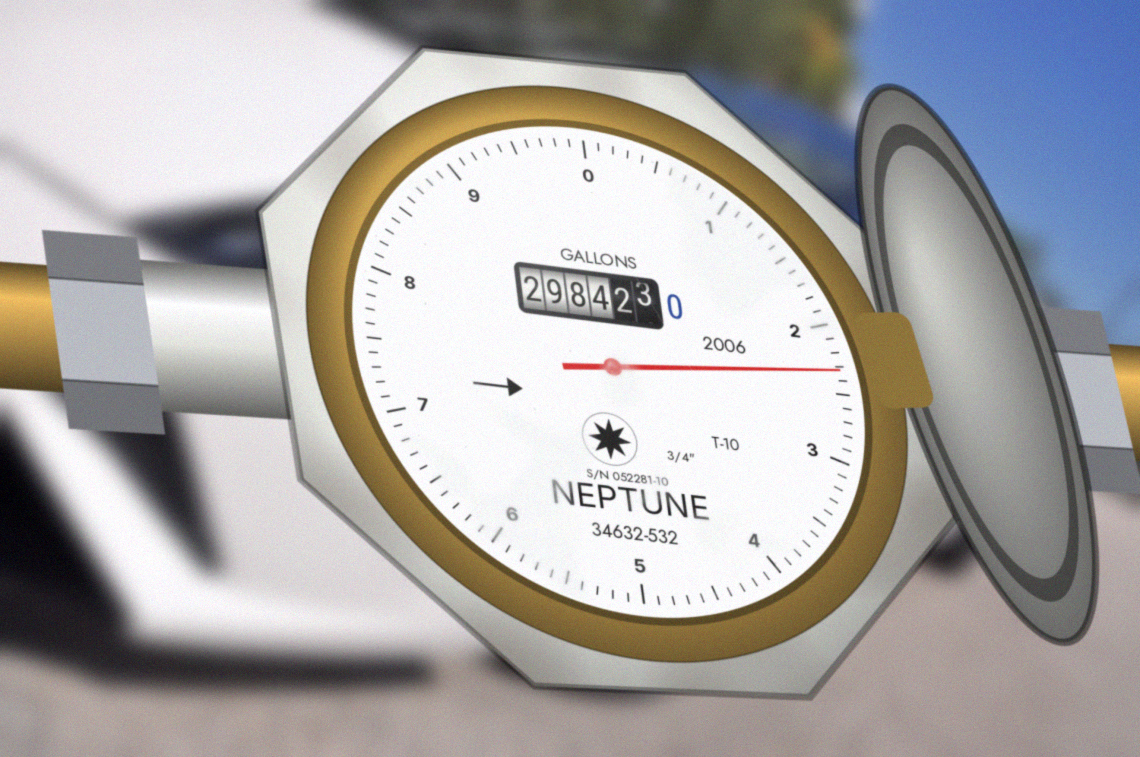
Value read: 2984232.3
